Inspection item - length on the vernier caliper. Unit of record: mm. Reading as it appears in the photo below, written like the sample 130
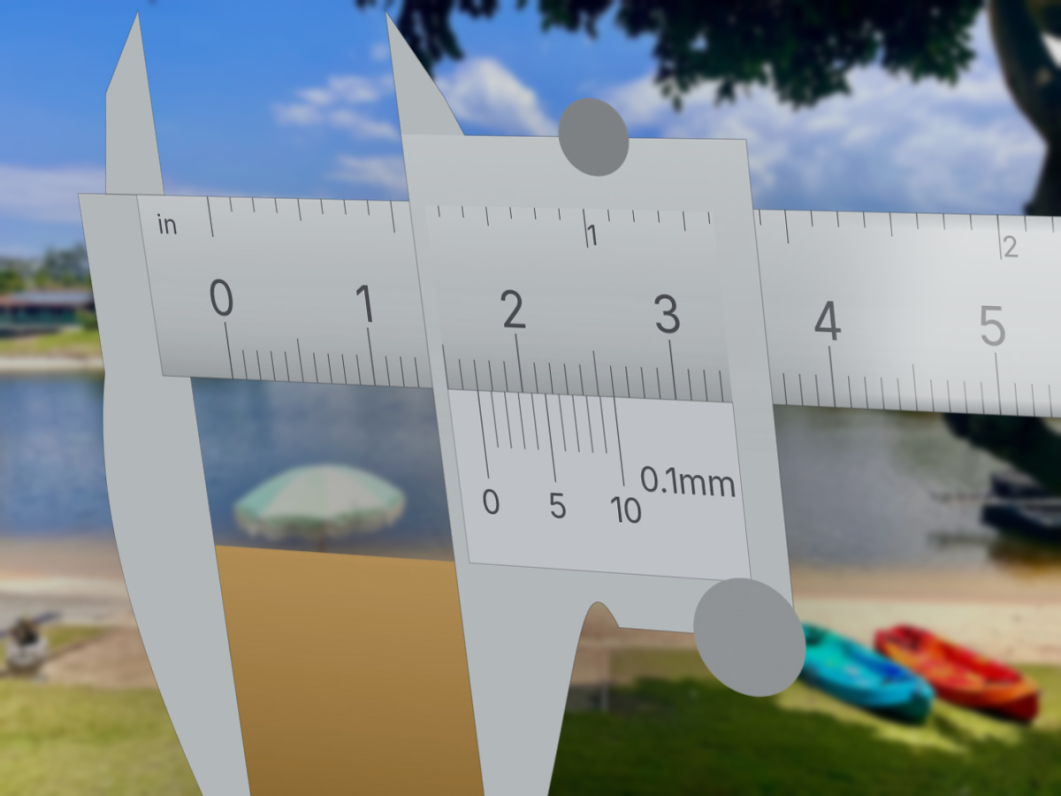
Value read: 17.0
